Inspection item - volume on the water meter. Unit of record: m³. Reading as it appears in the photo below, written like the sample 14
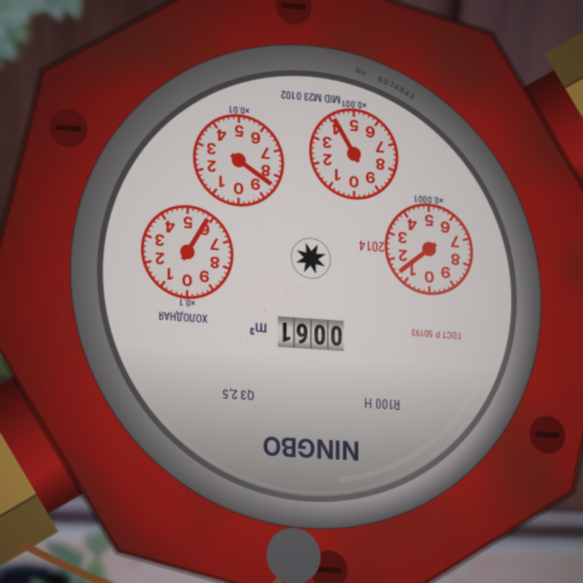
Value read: 61.5841
